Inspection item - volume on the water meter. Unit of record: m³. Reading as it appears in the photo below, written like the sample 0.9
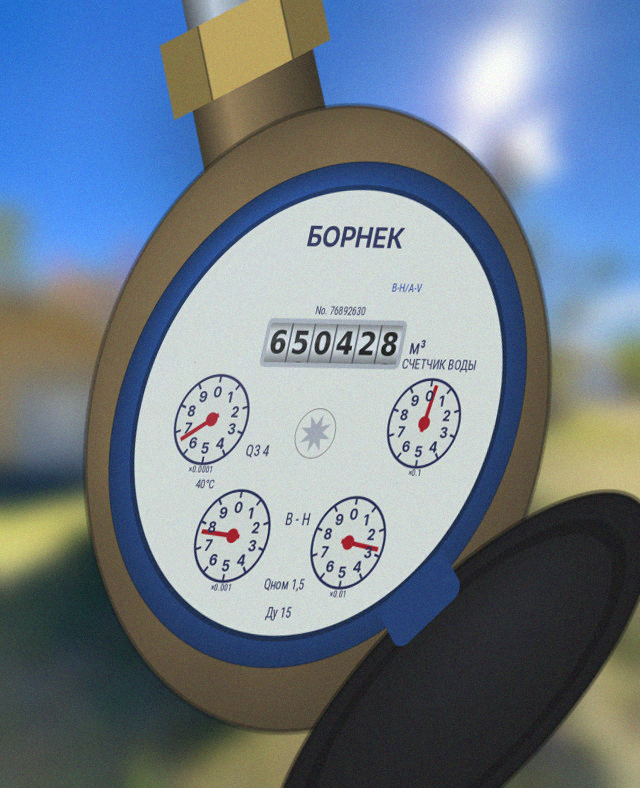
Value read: 650428.0276
